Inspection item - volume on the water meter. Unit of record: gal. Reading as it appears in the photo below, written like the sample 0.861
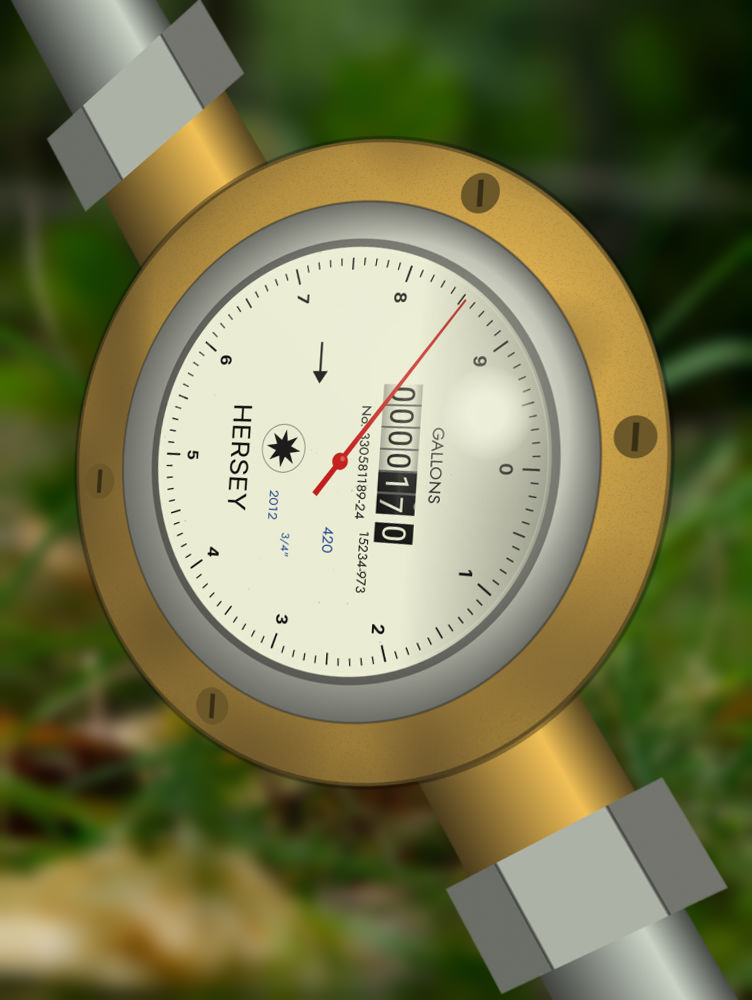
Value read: 168.5
